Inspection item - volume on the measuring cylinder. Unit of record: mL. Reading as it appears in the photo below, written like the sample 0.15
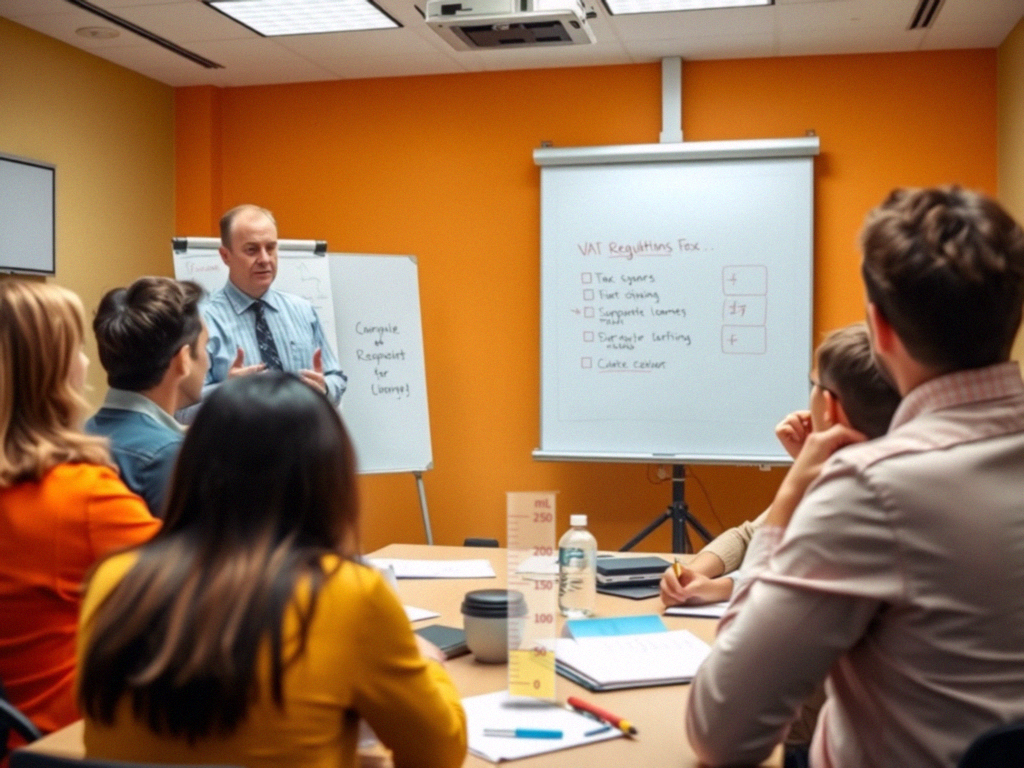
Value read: 50
